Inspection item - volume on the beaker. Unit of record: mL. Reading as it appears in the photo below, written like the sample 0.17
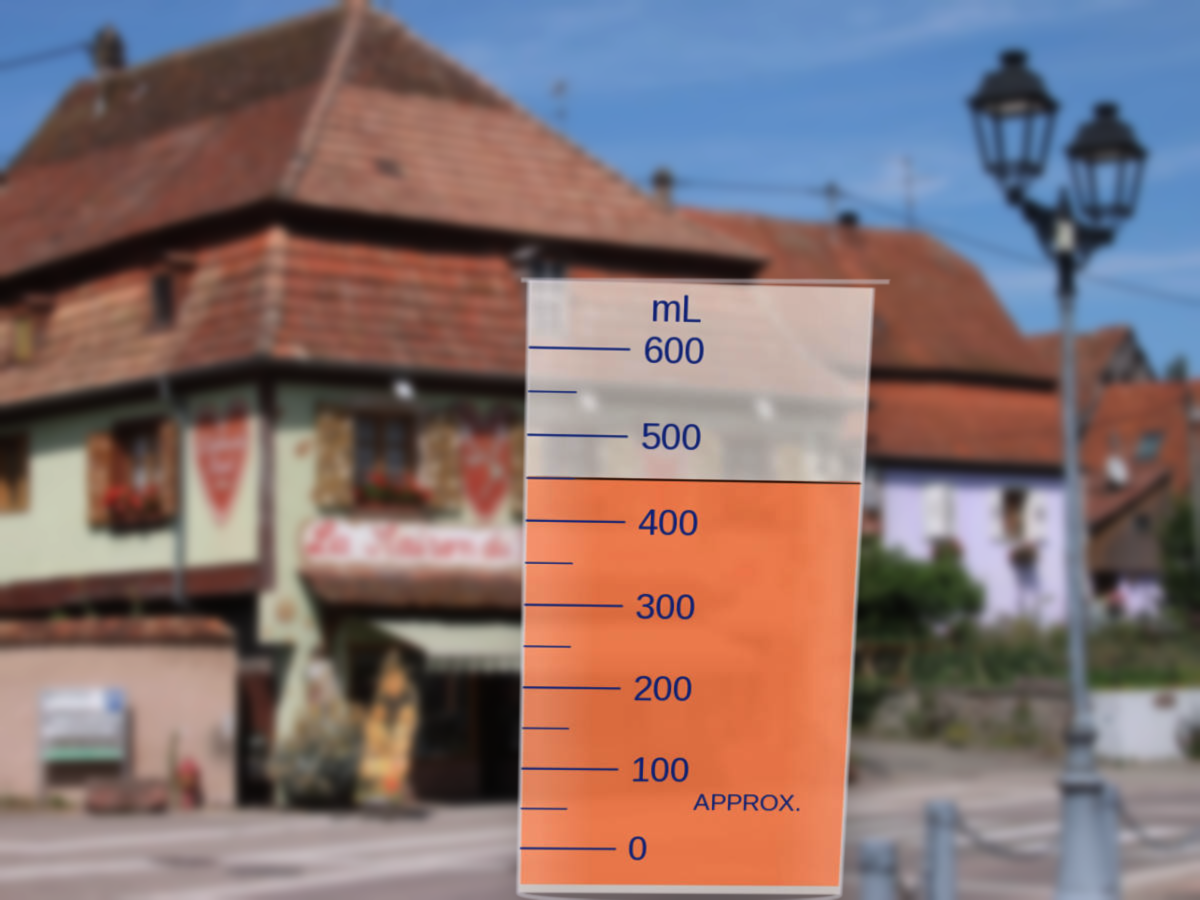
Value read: 450
